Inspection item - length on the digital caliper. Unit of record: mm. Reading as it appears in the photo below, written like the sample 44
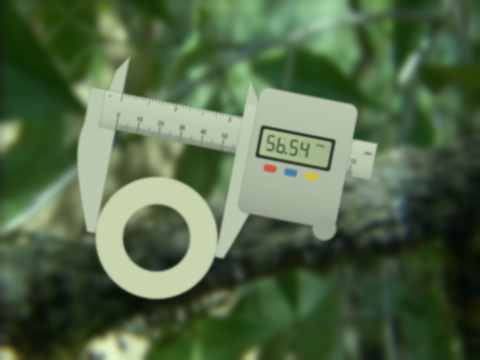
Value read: 56.54
